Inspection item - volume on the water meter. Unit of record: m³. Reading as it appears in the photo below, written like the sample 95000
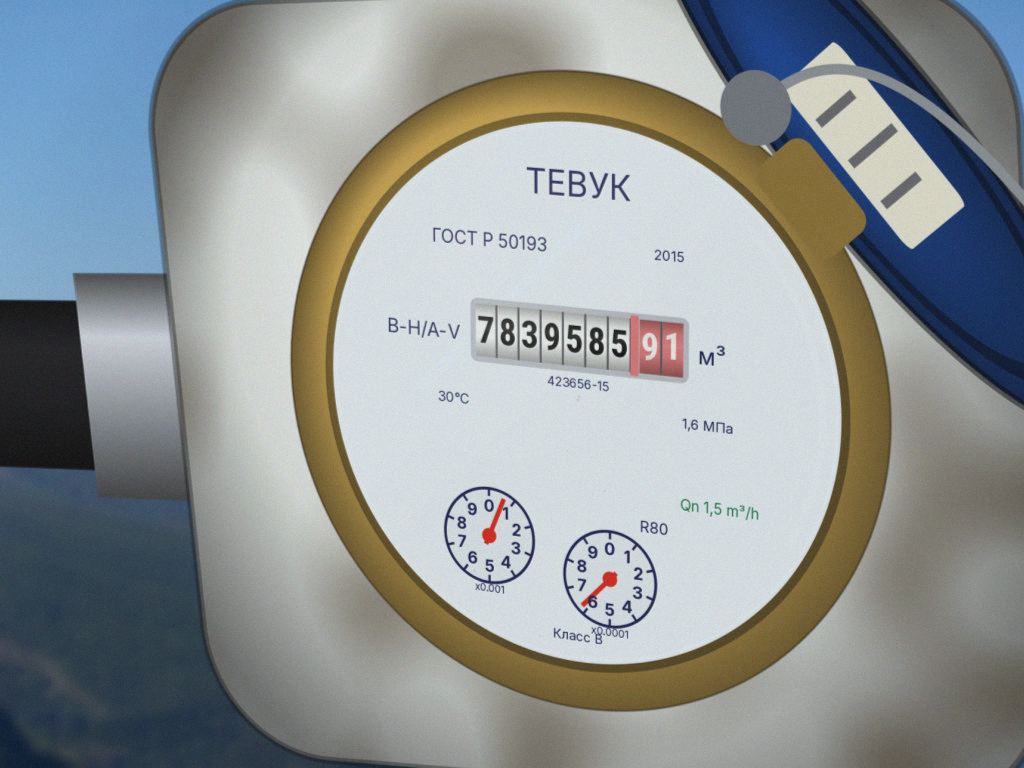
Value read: 7839585.9106
